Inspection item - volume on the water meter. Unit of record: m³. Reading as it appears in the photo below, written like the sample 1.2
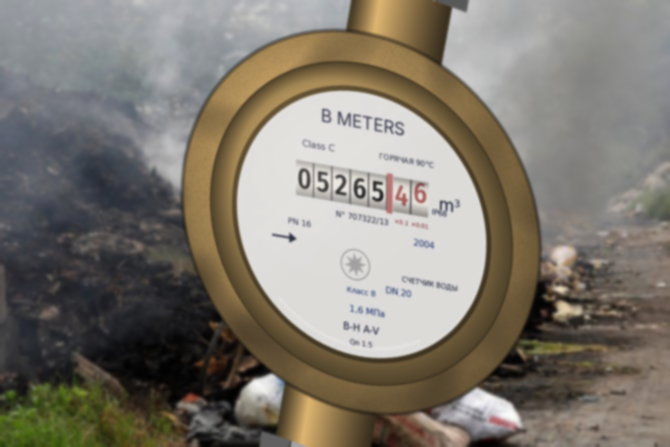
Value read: 5265.46
